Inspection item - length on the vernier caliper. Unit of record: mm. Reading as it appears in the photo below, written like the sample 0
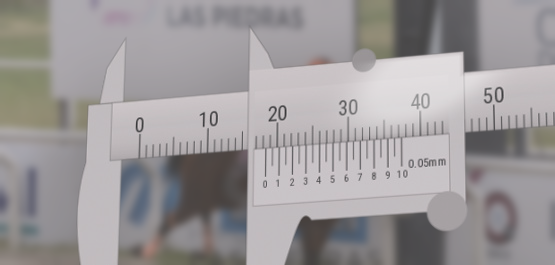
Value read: 18.4
